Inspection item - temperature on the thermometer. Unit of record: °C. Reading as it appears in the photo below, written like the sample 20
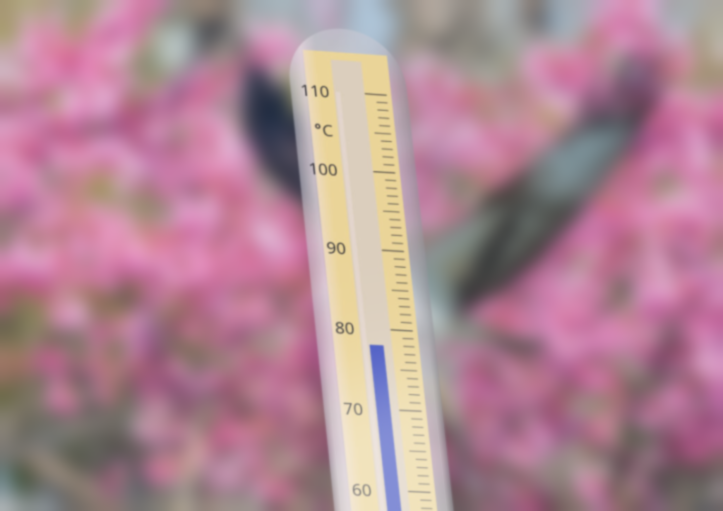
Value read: 78
